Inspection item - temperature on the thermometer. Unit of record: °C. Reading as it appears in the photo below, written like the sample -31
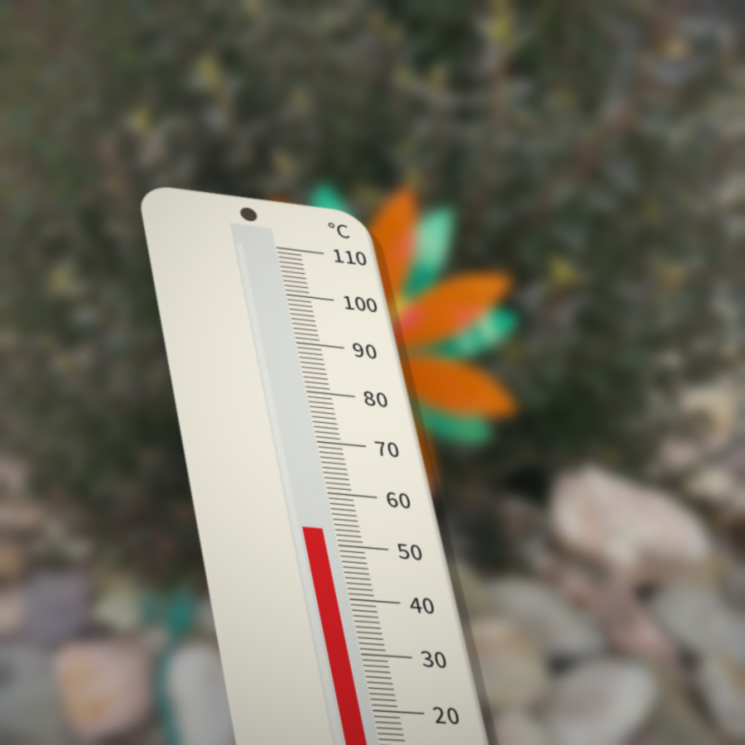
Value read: 53
